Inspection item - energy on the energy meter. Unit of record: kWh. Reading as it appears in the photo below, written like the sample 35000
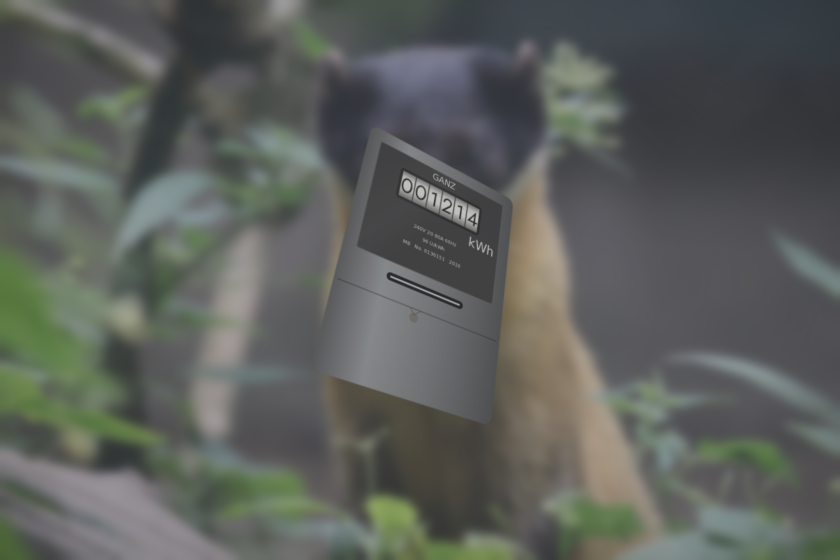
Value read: 1214
